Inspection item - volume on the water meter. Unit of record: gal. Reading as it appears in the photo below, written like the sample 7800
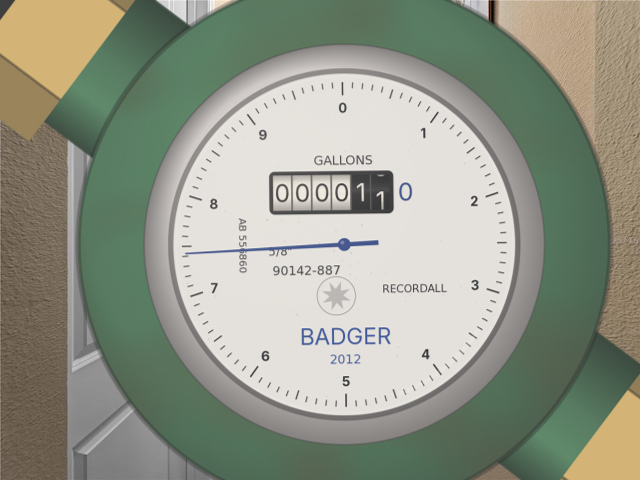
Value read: 107.4
